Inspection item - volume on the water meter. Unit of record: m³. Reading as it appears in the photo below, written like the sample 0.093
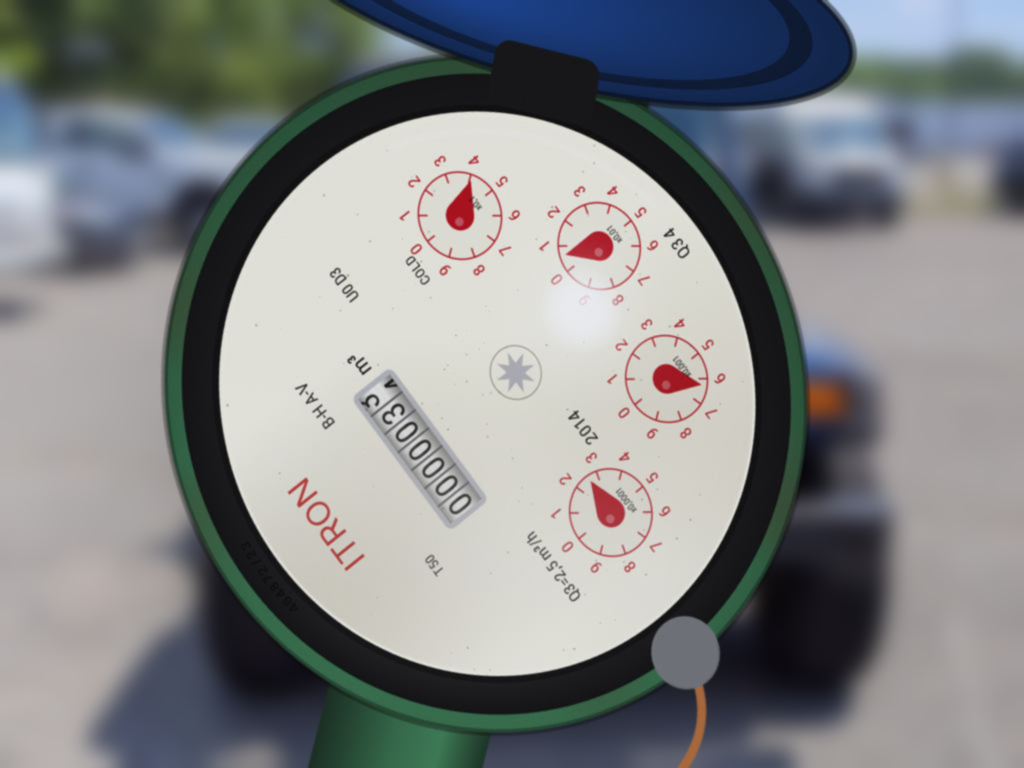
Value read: 33.4062
